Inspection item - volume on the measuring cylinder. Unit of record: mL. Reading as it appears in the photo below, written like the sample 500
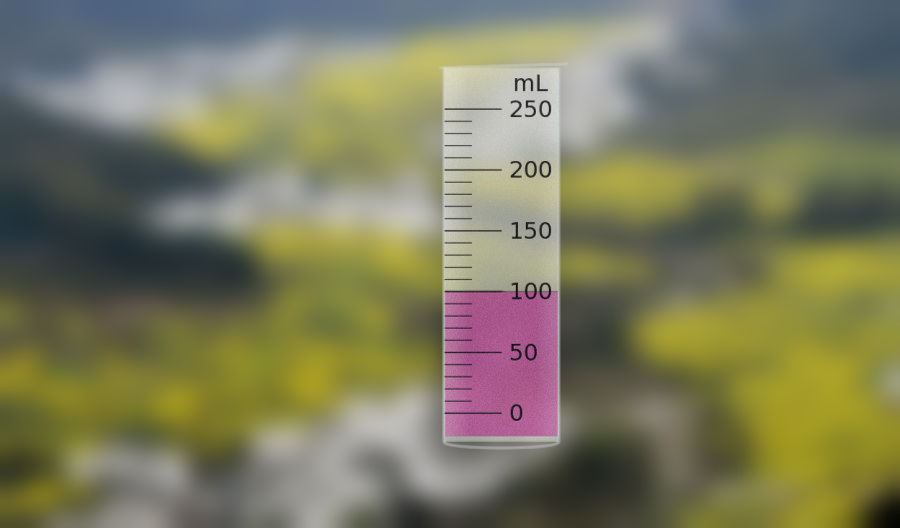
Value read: 100
